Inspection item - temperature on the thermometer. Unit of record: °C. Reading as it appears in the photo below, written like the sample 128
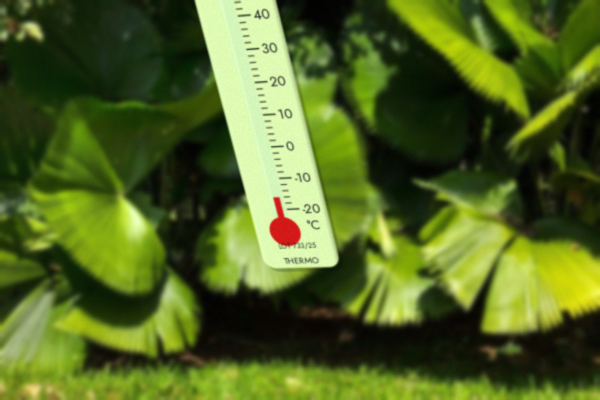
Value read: -16
